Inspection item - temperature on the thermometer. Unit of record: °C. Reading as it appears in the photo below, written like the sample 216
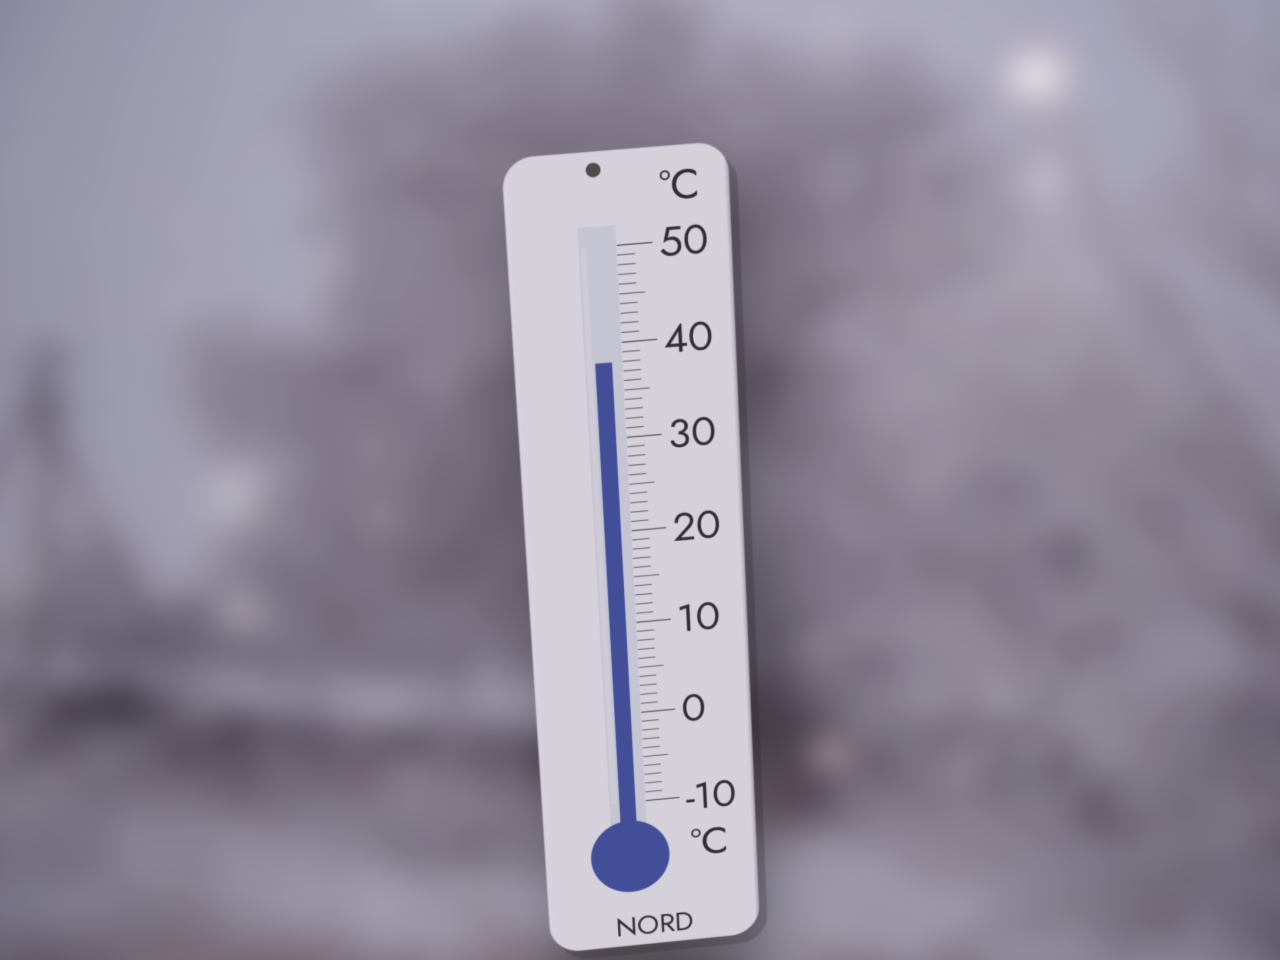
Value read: 38
